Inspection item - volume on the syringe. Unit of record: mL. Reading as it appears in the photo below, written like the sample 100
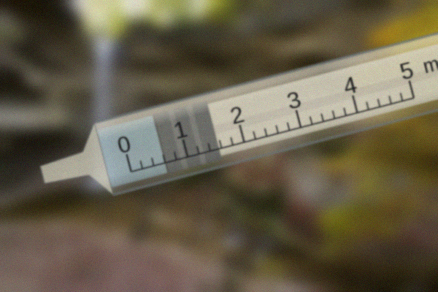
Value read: 0.6
